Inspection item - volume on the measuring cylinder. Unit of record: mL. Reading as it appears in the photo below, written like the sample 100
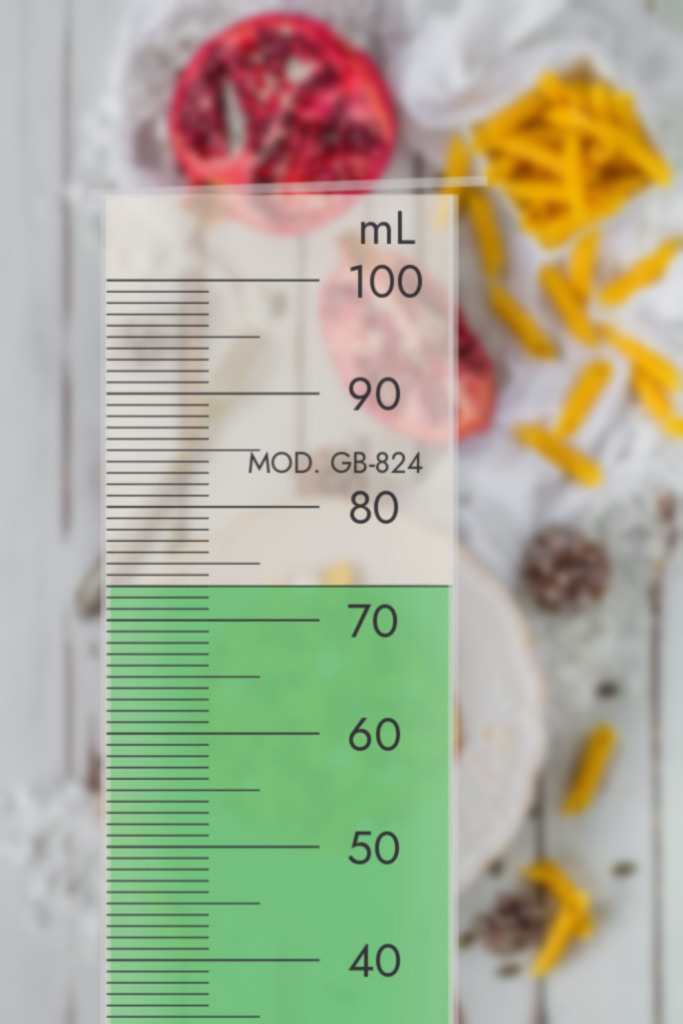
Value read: 73
